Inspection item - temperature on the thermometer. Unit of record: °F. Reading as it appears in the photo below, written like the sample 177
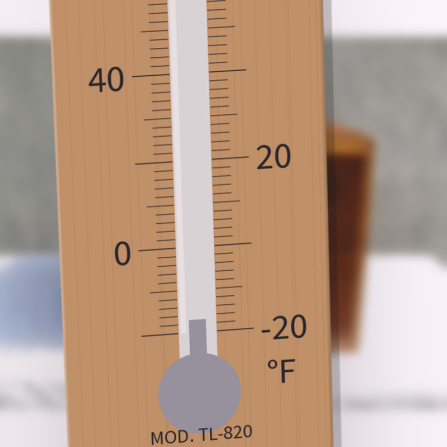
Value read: -17
